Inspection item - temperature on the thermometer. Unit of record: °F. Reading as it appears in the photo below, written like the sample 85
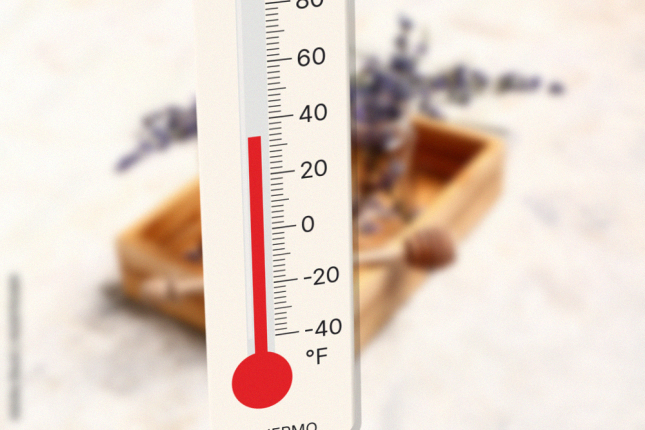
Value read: 34
